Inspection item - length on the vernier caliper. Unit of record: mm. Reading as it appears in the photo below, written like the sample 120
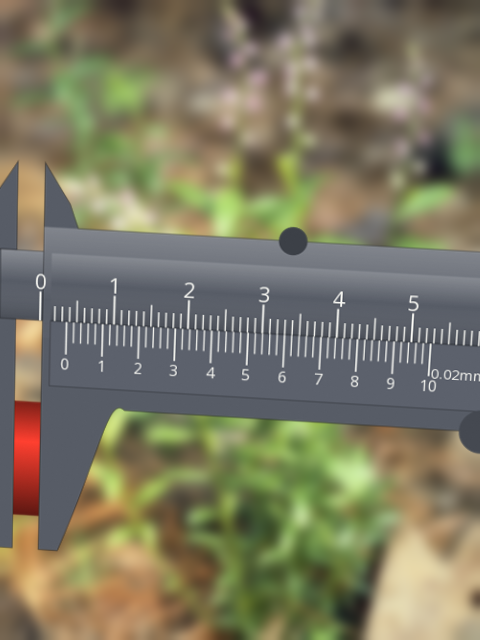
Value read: 3.6
